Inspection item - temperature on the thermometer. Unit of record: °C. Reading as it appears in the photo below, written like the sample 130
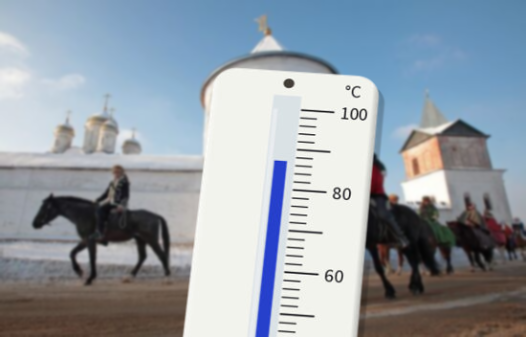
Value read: 87
